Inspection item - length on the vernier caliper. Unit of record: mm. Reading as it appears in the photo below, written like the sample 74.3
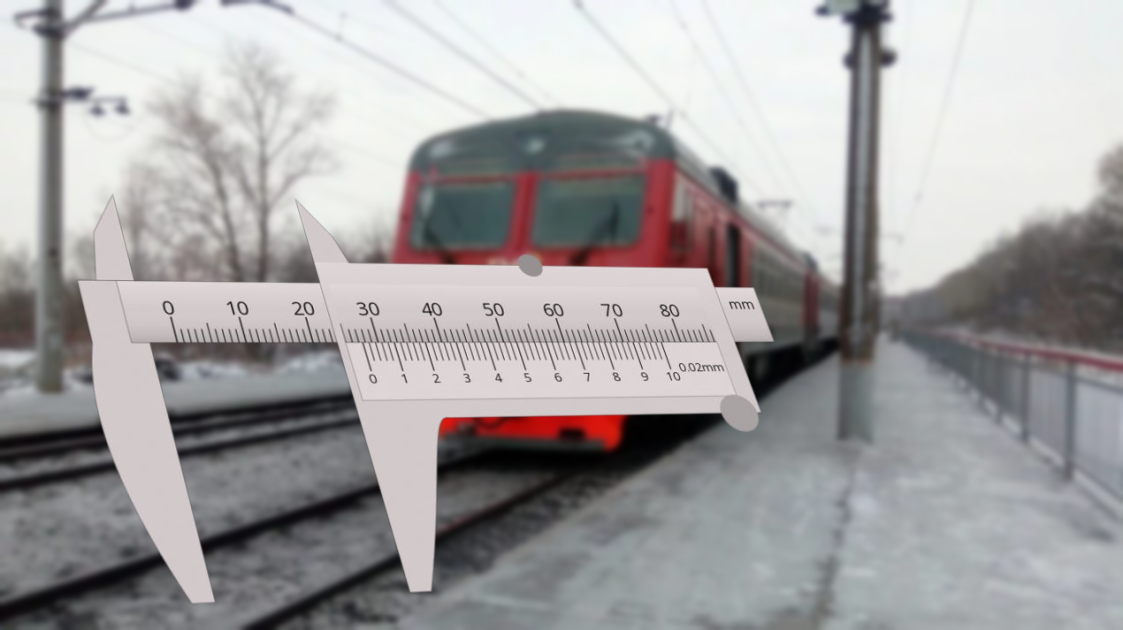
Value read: 27.6
